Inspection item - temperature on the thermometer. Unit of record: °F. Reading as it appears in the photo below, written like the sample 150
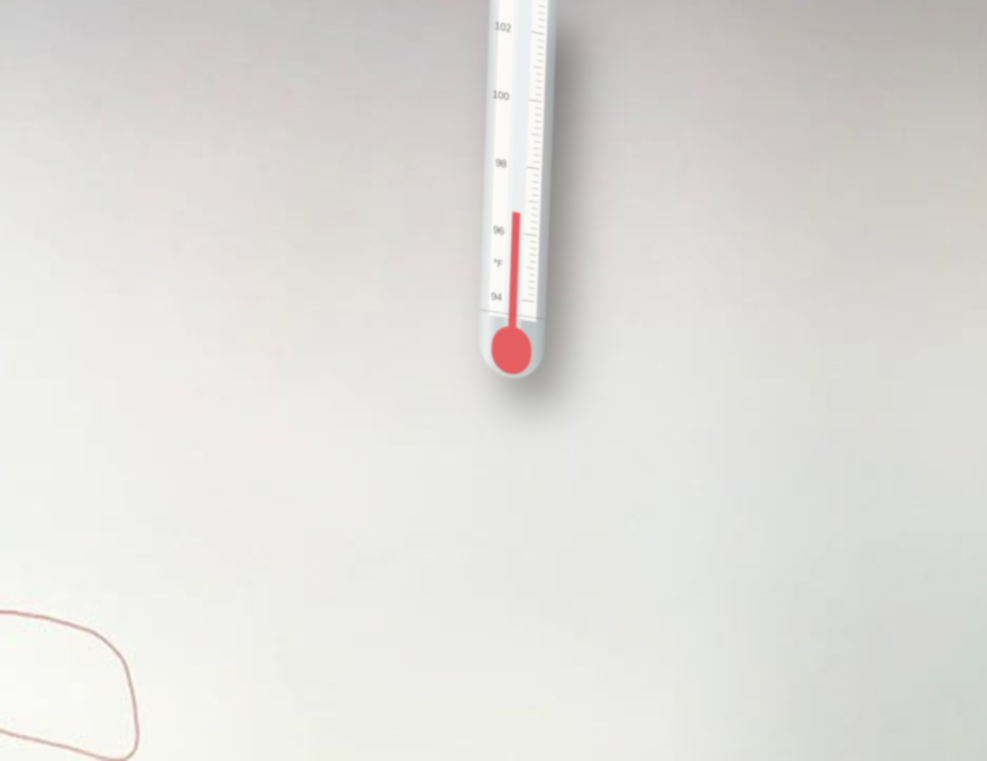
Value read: 96.6
